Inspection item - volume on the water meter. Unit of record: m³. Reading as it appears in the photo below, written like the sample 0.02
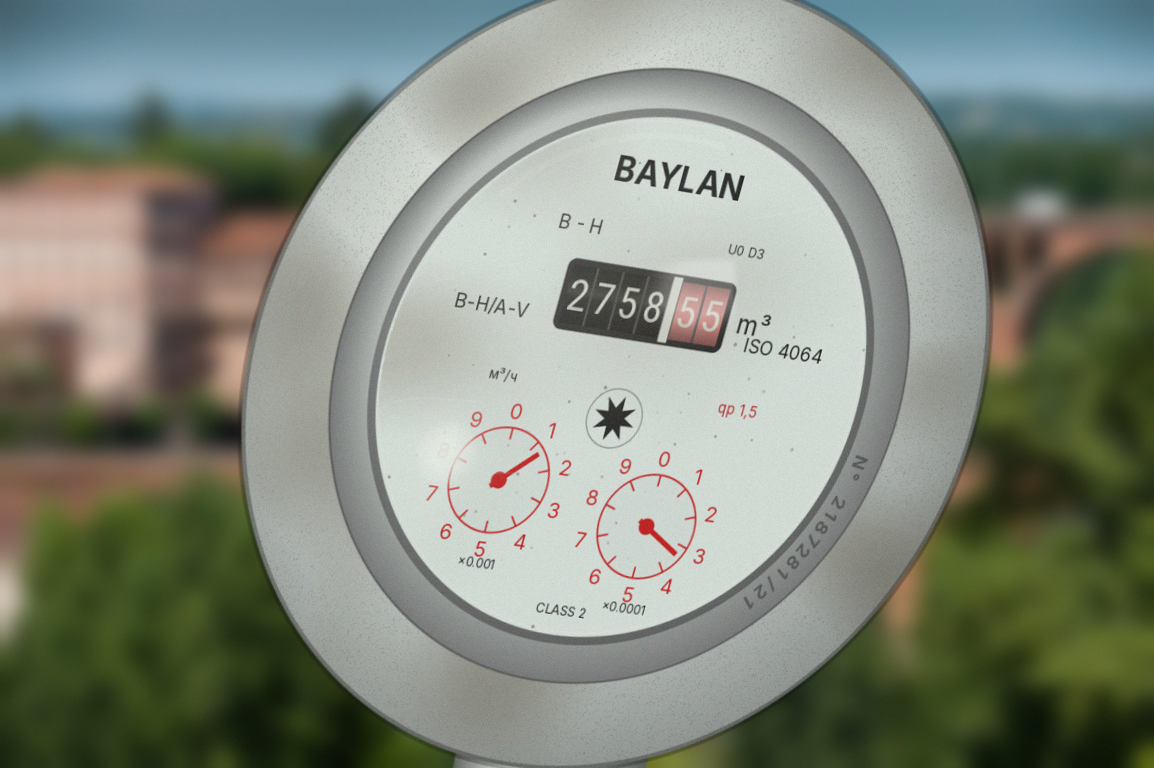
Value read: 2758.5513
